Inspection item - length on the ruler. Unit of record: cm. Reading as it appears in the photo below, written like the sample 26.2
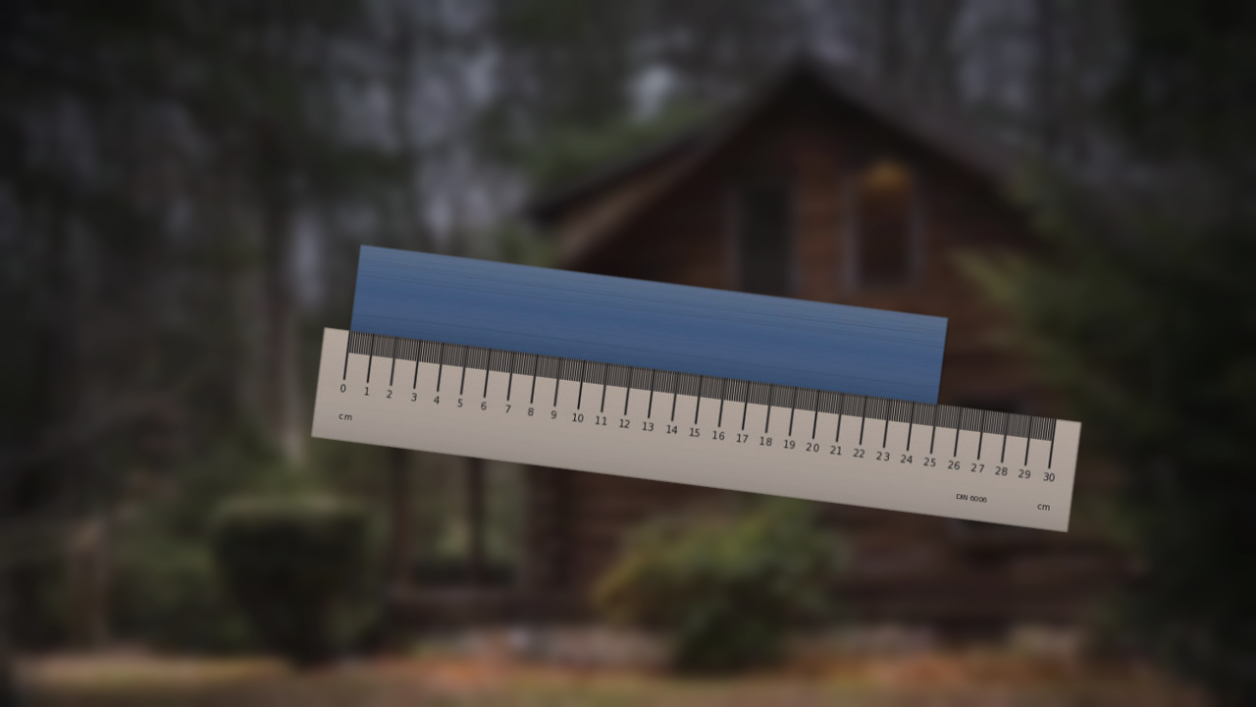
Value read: 25
